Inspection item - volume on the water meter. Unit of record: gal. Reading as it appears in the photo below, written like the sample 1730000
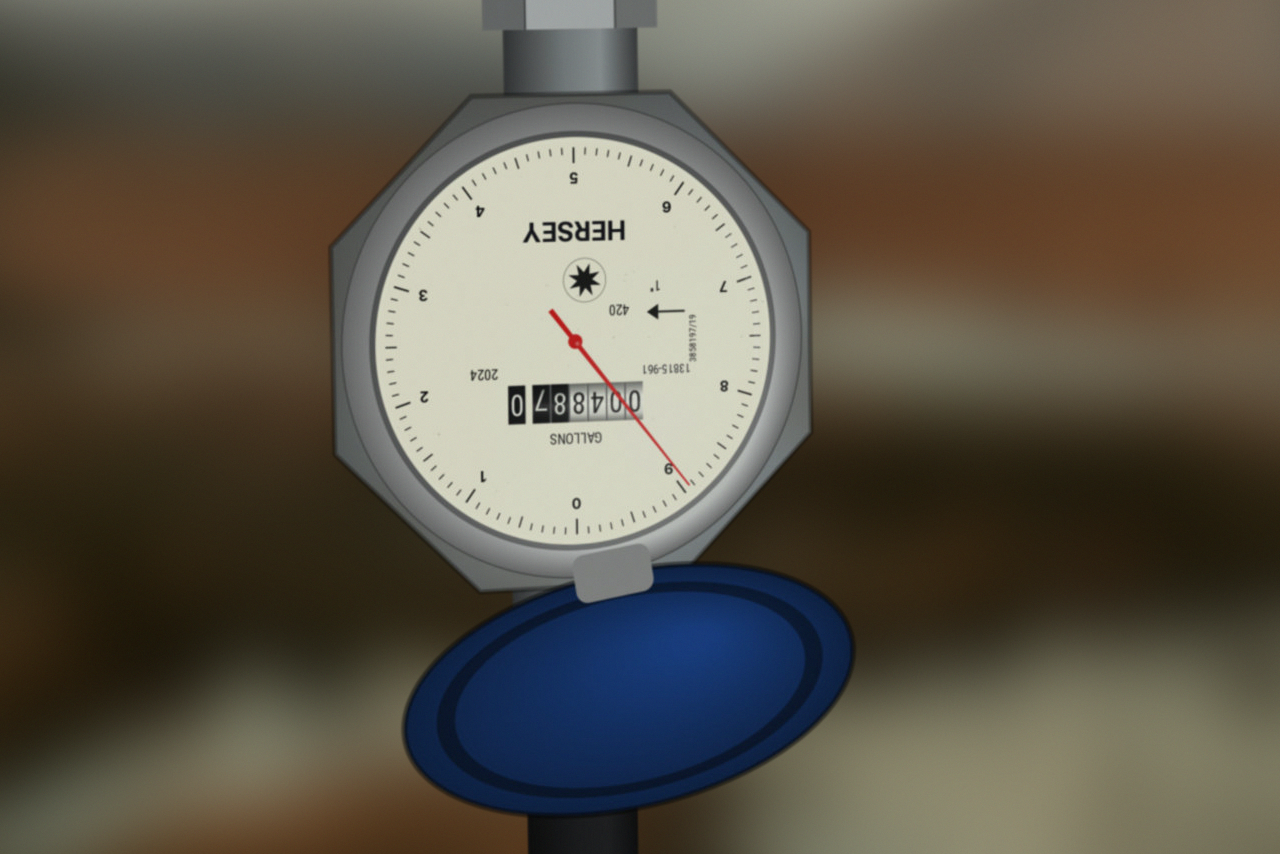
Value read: 48868.9
